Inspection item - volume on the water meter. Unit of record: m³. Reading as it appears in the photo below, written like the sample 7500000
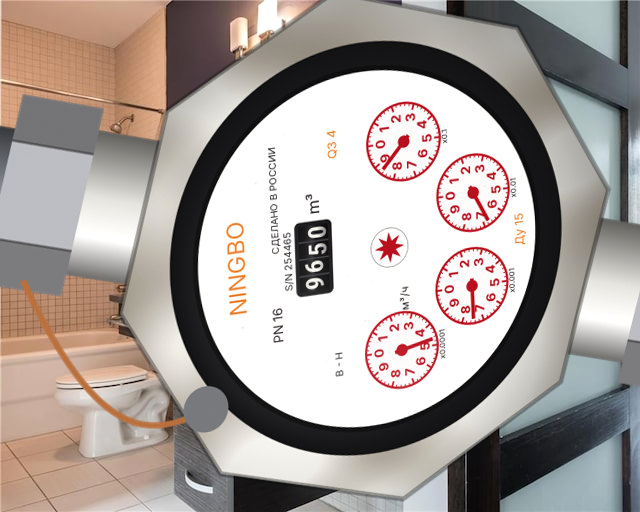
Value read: 9649.8674
